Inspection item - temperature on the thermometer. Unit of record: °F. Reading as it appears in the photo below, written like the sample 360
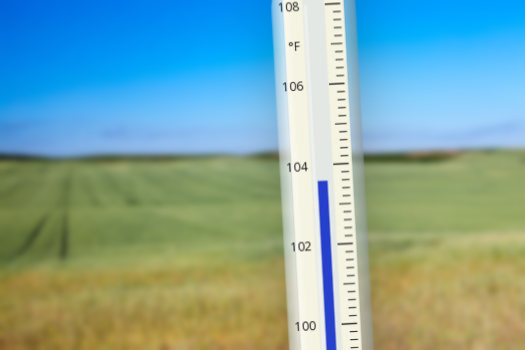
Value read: 103.6
